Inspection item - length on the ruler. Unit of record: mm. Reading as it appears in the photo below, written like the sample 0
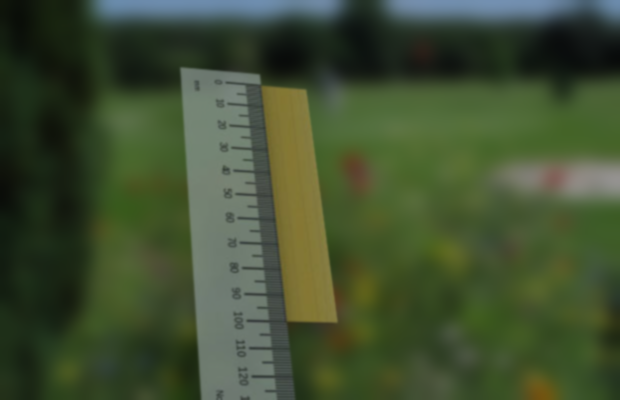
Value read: 100
